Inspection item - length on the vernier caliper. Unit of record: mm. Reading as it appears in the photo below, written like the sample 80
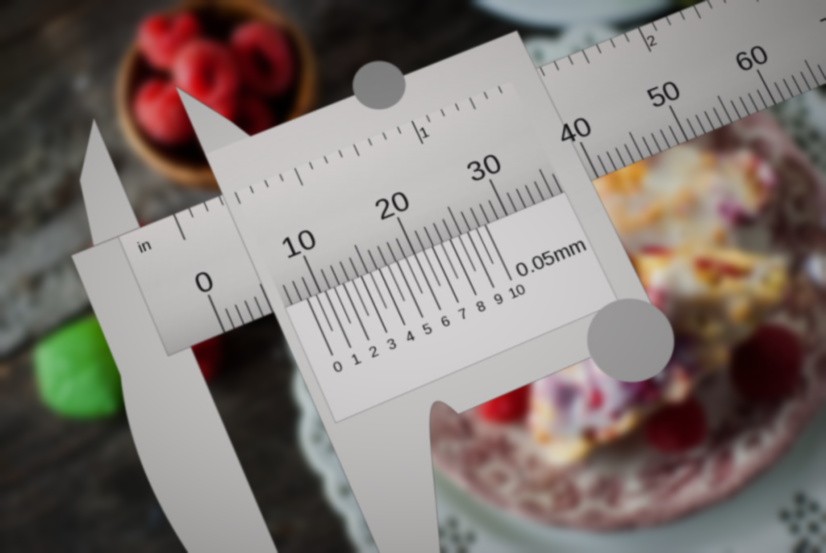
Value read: 8.6
